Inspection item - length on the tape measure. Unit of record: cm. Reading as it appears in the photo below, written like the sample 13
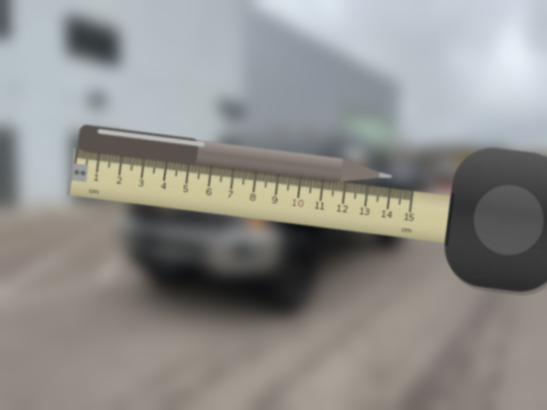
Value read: 14
